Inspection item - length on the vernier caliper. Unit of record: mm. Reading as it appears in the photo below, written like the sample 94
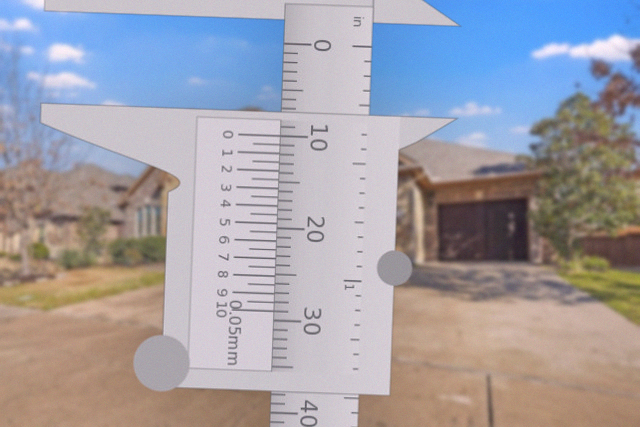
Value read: 10.0
